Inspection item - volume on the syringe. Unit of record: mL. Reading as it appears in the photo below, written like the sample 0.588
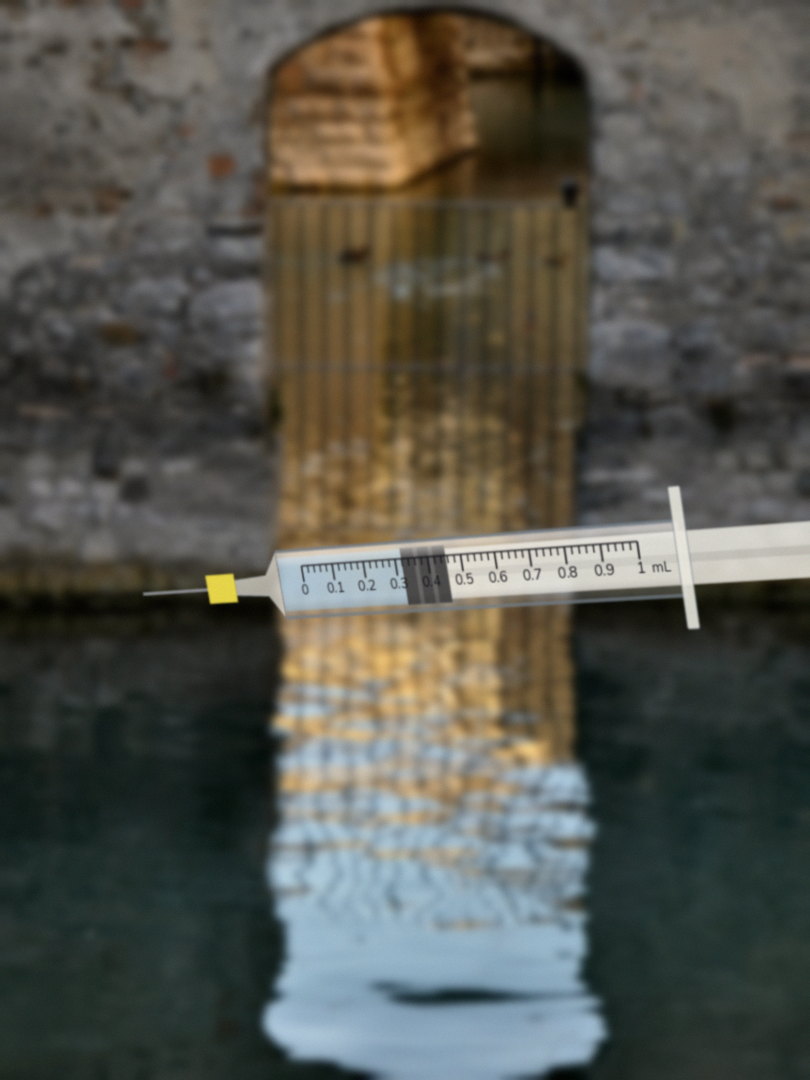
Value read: 0.32
